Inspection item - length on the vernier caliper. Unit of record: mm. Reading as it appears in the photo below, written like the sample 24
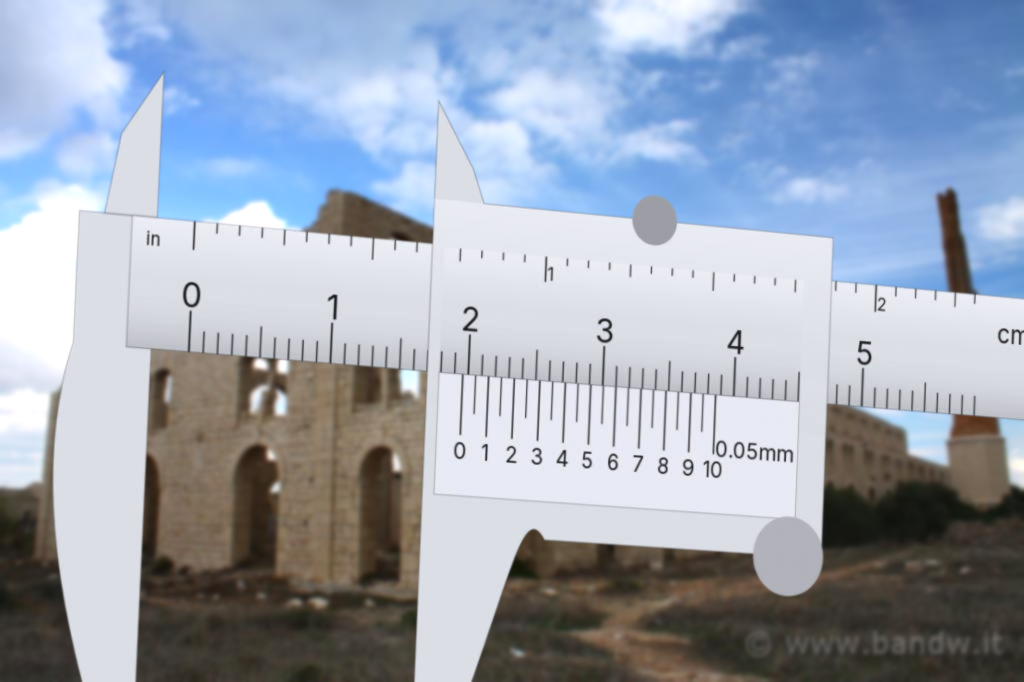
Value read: 19.6
